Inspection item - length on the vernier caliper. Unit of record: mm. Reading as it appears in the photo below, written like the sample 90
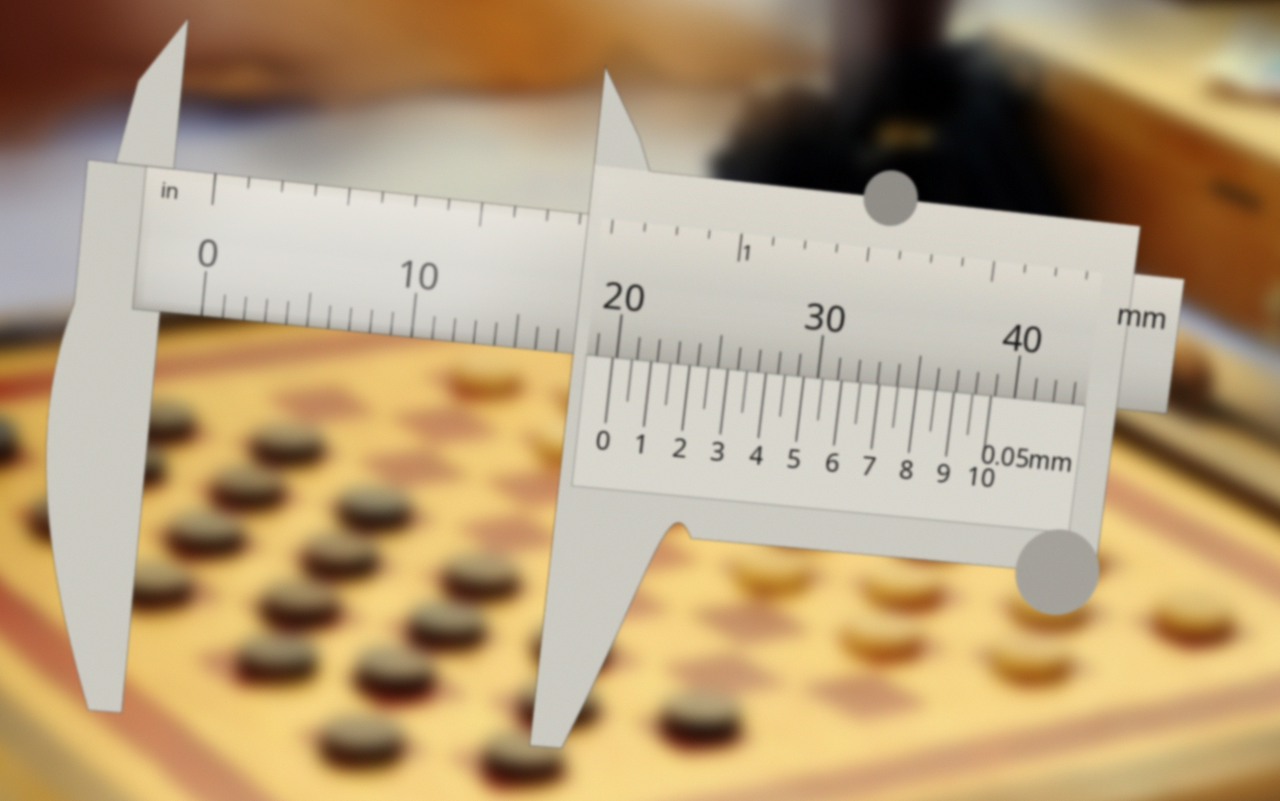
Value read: 19.8
